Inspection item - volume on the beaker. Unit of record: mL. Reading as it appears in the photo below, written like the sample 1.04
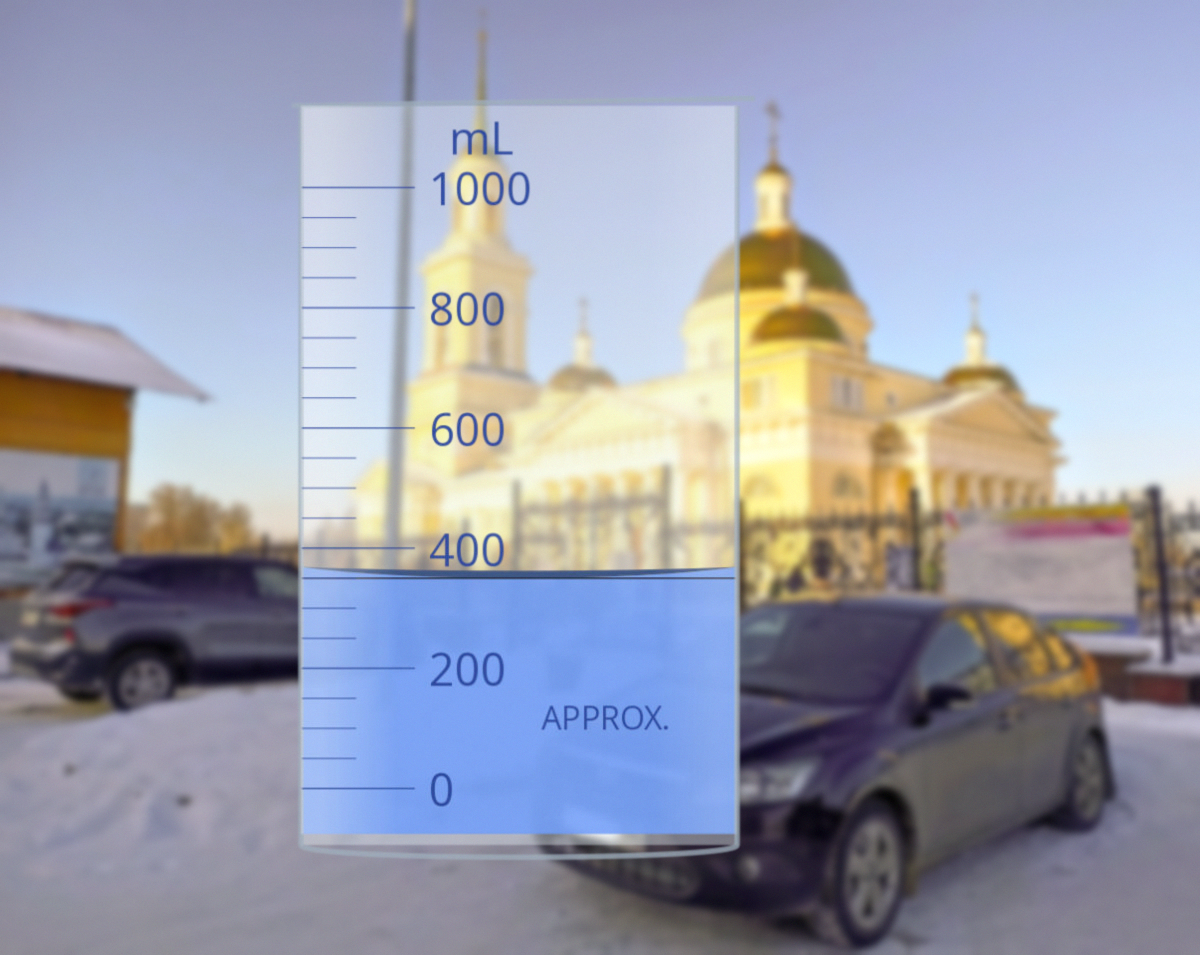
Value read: 350
